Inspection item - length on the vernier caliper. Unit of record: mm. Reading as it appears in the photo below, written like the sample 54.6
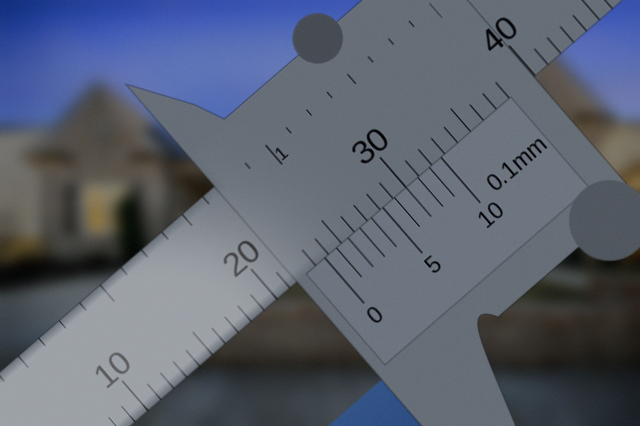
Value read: 23.7
